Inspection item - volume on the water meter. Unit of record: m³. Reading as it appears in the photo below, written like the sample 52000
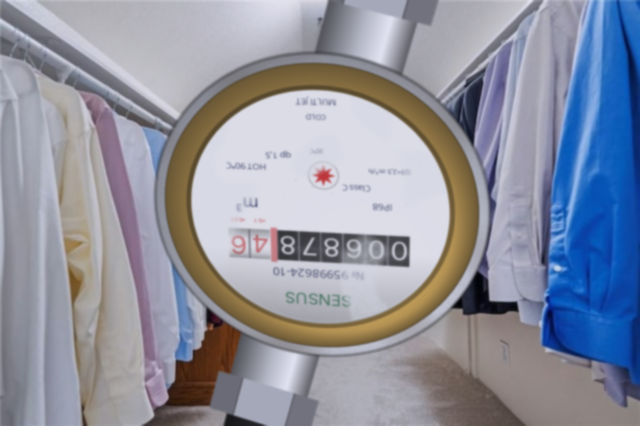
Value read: 6878.46
